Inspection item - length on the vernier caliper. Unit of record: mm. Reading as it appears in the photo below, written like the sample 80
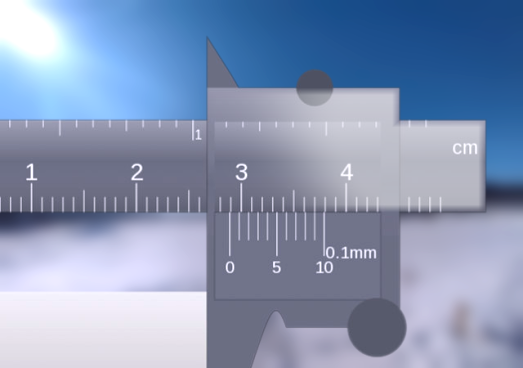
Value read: 28.9
